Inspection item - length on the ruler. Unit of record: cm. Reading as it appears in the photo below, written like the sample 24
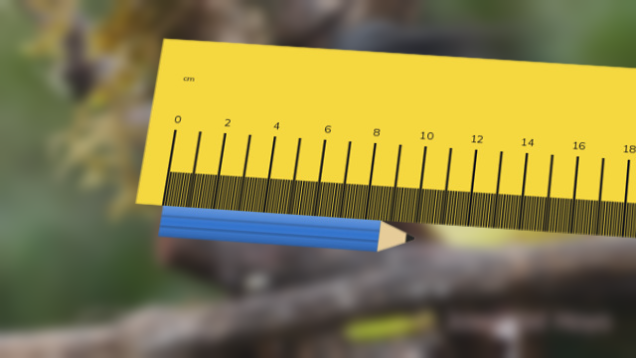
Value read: 10
